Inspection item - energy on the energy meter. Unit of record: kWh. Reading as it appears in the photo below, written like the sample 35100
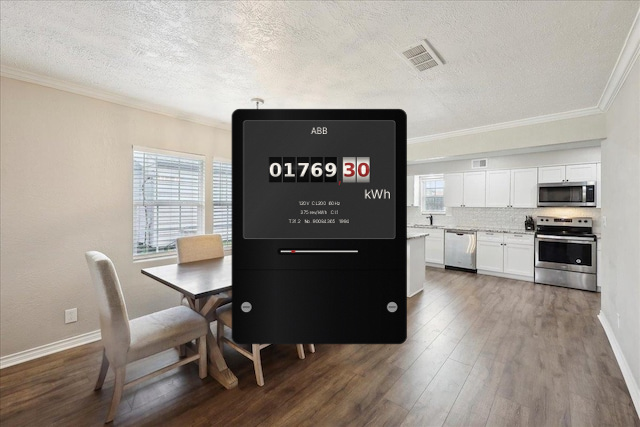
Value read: 1769.30
